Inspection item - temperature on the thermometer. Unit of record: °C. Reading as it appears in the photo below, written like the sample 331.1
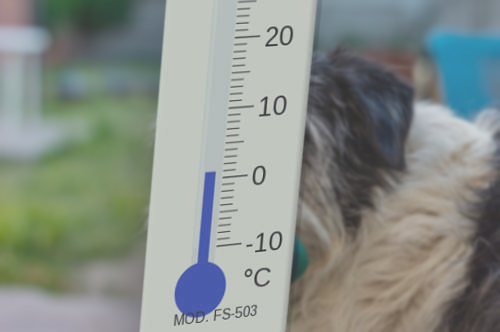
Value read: 1
